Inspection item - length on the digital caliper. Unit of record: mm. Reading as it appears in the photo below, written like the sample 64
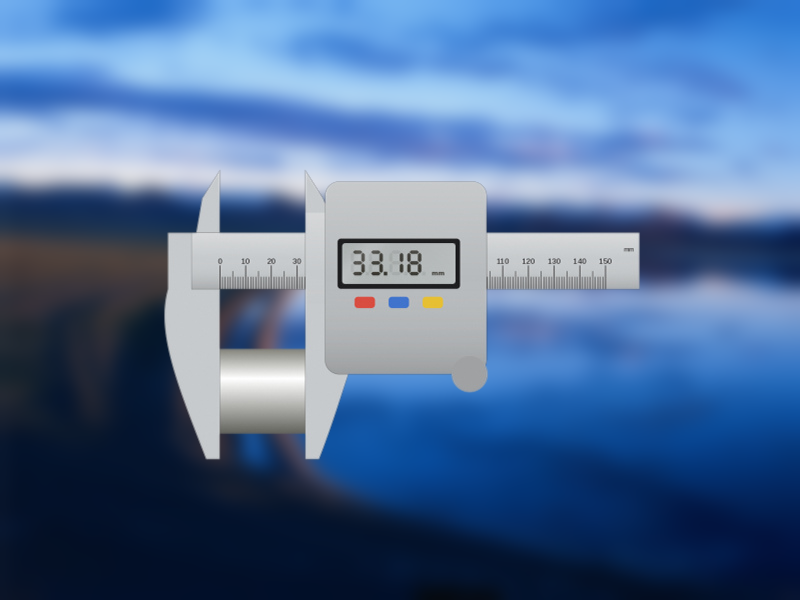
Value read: 33.18
